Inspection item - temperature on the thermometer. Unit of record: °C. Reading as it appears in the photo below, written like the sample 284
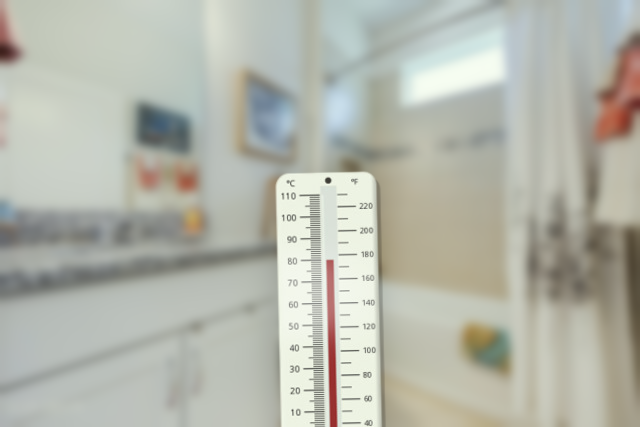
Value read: 80
